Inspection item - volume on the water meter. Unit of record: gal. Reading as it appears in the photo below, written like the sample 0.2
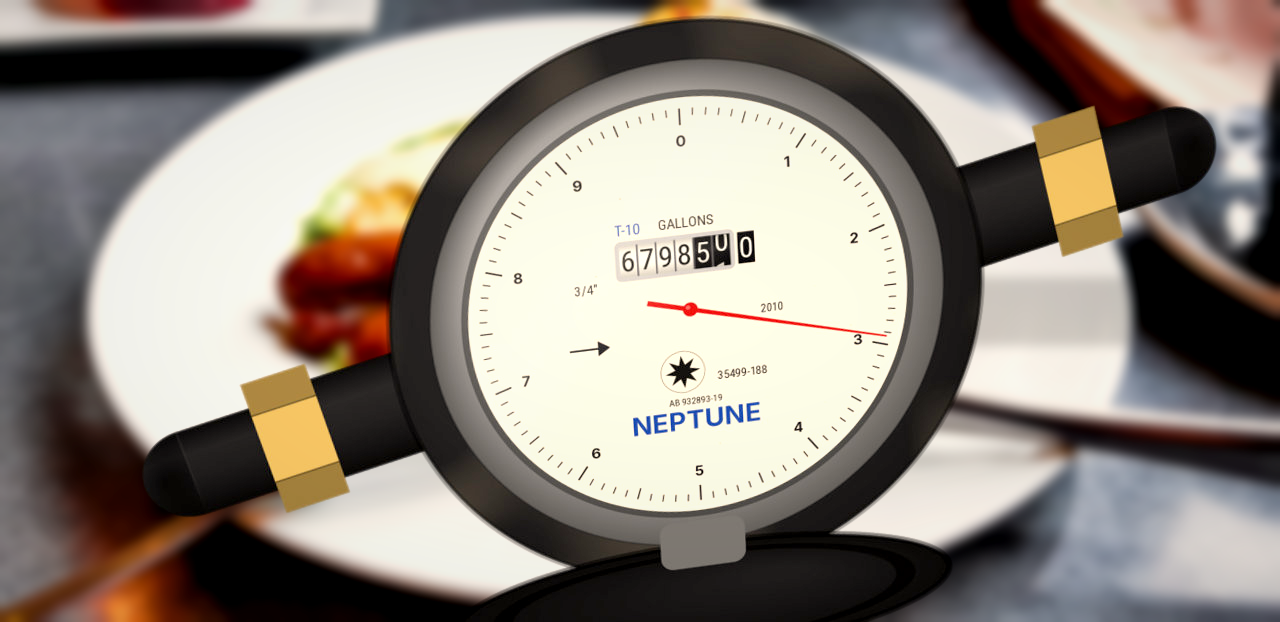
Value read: 6798502.9
